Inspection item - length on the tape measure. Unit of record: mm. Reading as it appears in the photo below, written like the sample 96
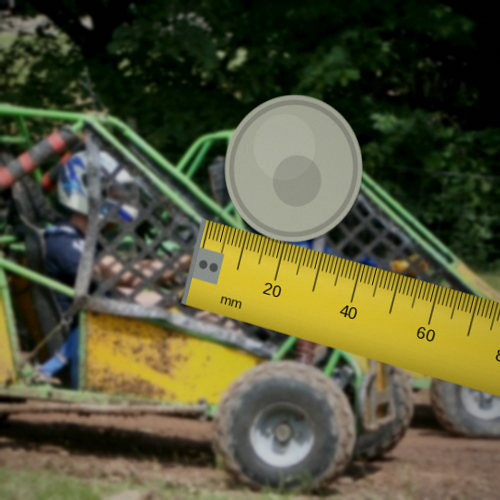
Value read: 35
